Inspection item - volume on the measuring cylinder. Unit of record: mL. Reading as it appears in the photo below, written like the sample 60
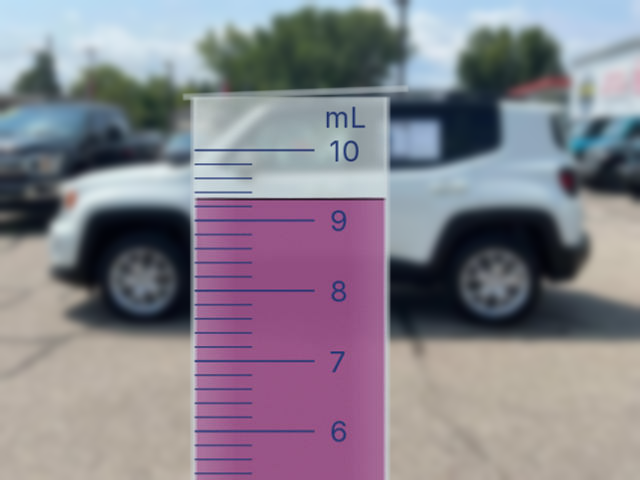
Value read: 9.3
